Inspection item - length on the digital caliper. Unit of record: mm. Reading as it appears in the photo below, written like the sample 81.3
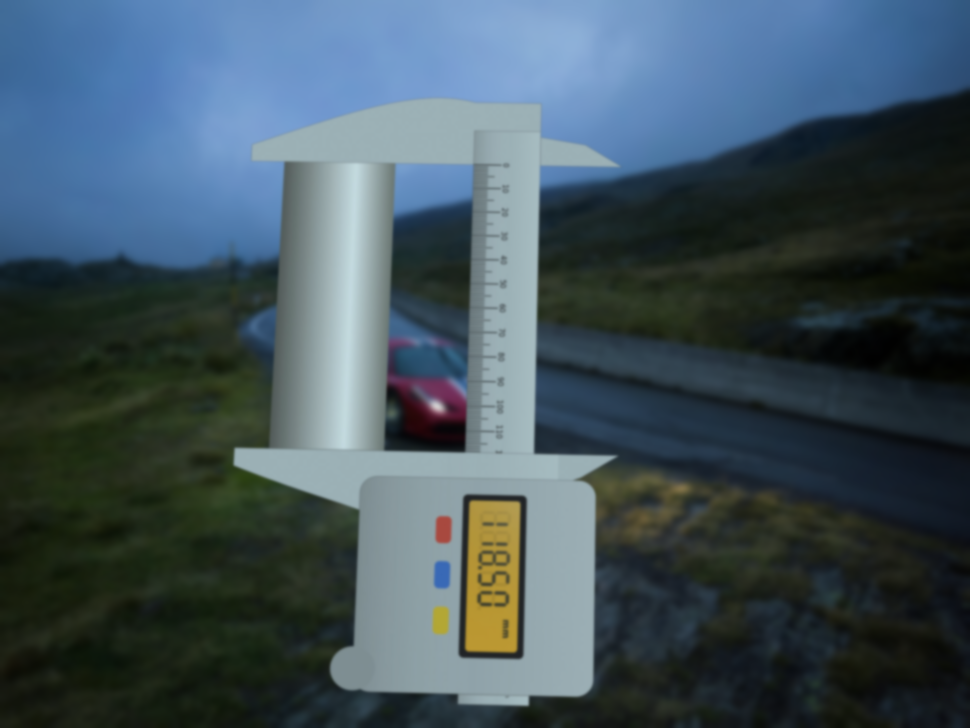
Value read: 118.50
